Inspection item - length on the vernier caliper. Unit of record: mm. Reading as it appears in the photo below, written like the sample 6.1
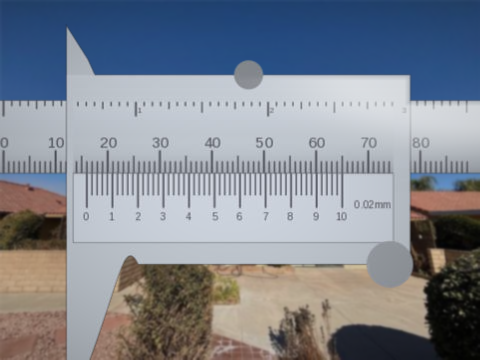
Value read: 16.0
